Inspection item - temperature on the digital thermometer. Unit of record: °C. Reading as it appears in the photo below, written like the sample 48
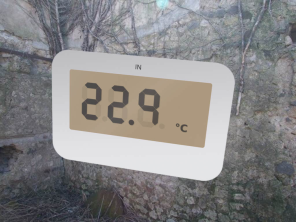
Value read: 22.9
